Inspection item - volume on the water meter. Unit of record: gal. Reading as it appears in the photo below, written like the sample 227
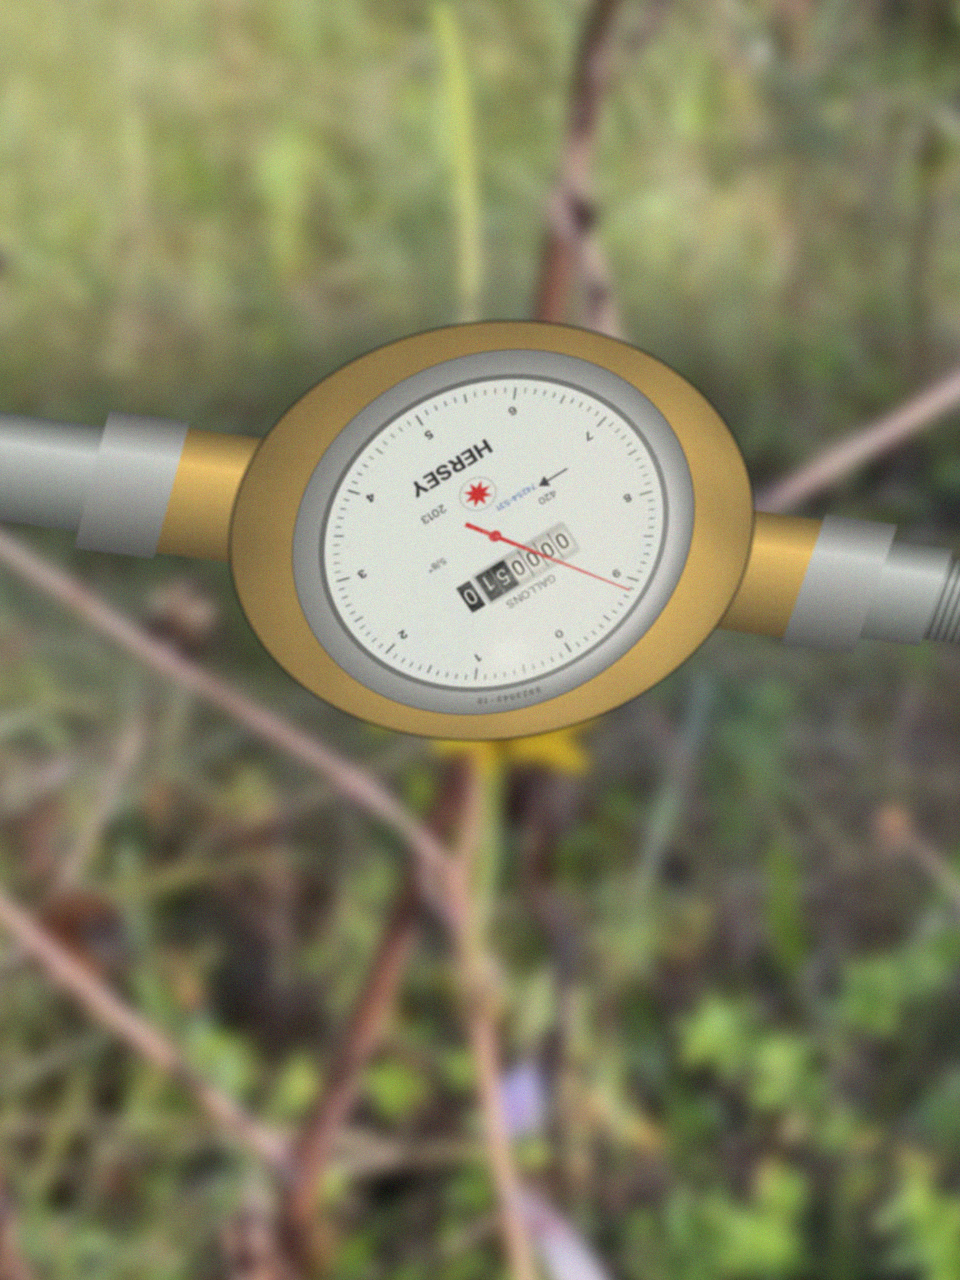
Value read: 509.1
